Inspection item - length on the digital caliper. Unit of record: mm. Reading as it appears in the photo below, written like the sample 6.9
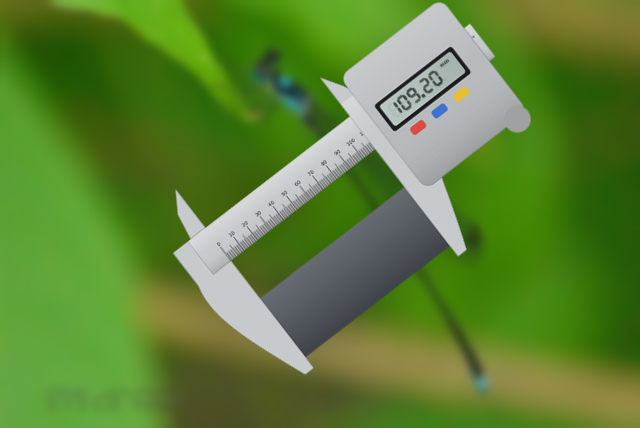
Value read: 109.20
